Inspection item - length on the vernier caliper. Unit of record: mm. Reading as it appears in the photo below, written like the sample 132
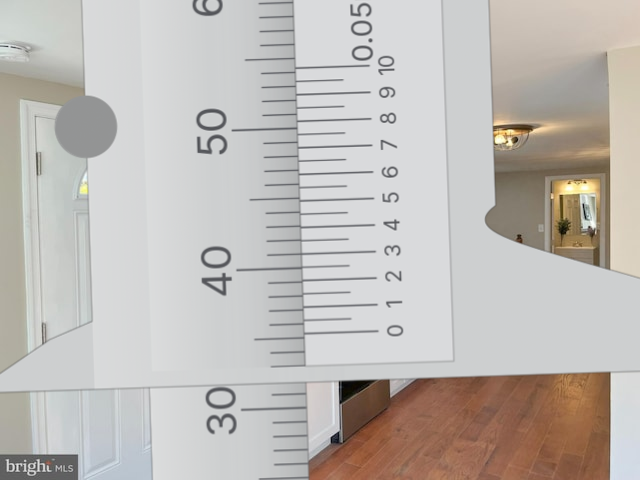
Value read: 35.3
